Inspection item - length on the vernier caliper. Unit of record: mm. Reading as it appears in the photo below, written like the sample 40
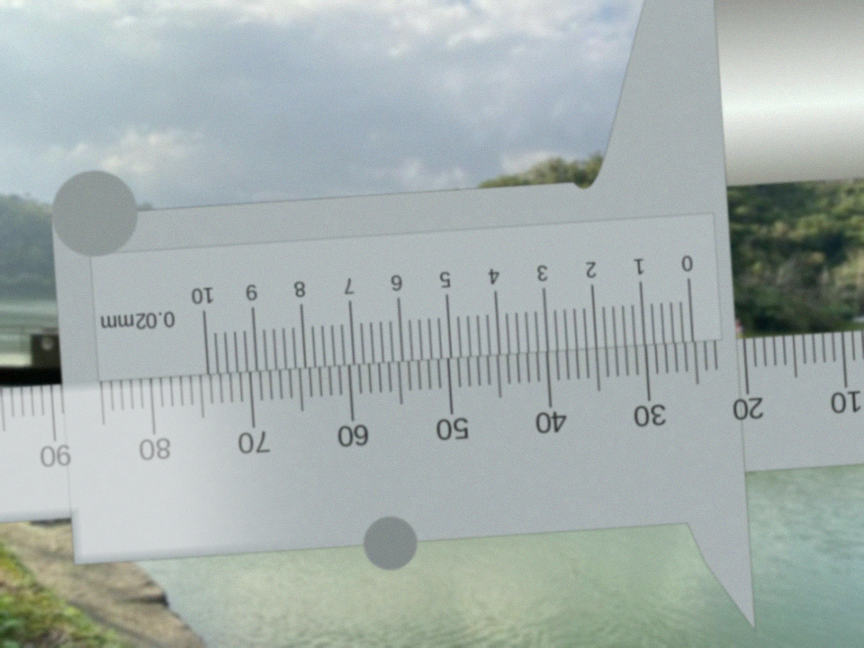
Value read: 25.2
